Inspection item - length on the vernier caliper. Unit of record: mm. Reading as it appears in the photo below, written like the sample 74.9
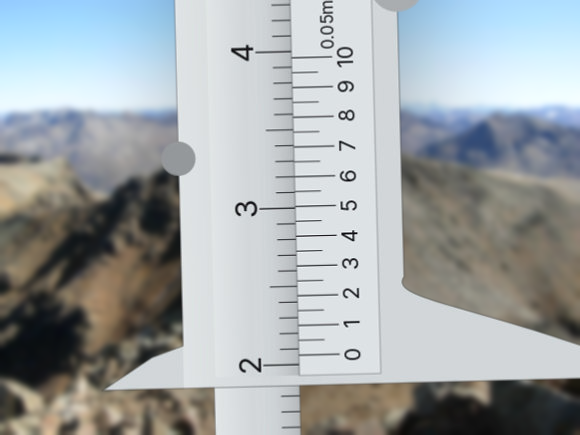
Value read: 20.6
